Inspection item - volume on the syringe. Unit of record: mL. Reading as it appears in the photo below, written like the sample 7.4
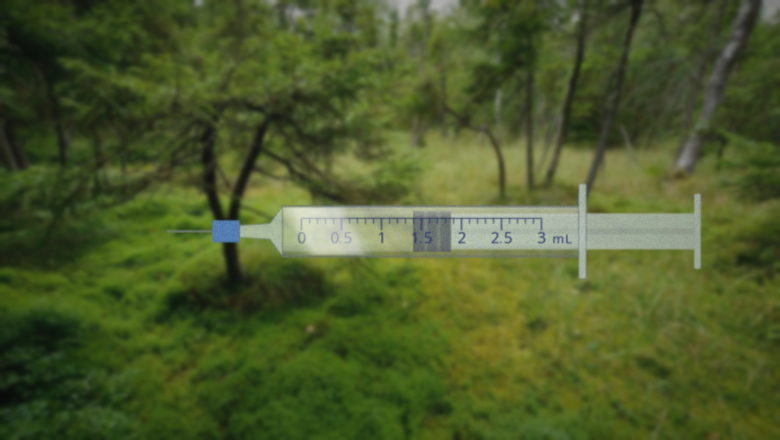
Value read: 1.4
